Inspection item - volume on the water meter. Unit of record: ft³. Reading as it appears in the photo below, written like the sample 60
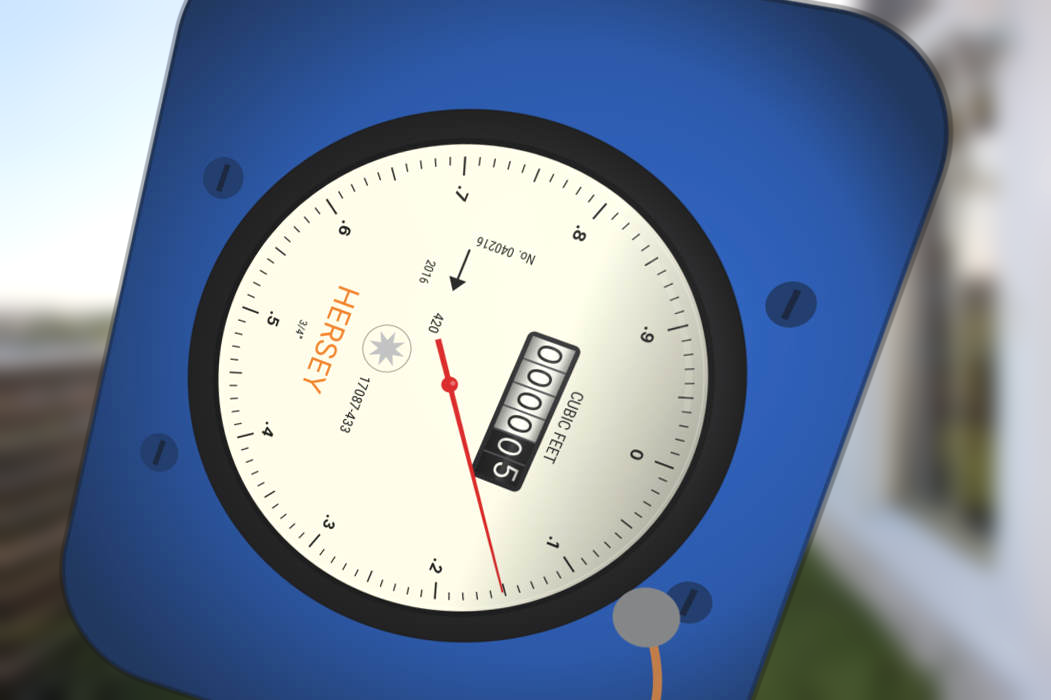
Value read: 5.15
